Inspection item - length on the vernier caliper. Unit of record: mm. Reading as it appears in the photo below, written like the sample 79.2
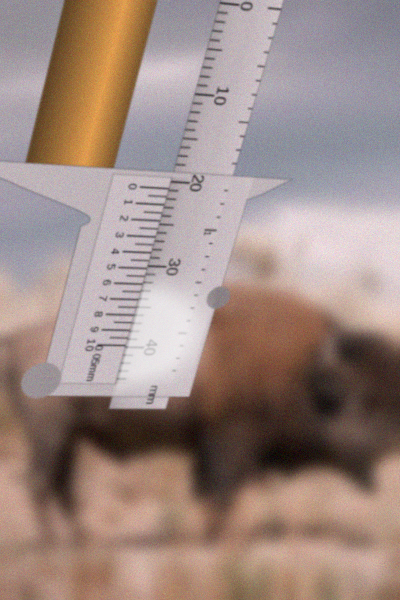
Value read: 20.8
